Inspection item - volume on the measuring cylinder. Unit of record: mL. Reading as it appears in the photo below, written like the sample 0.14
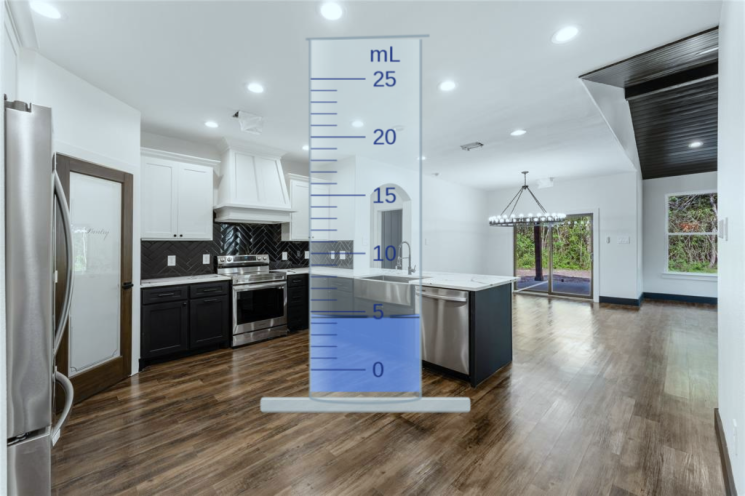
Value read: 4.5
